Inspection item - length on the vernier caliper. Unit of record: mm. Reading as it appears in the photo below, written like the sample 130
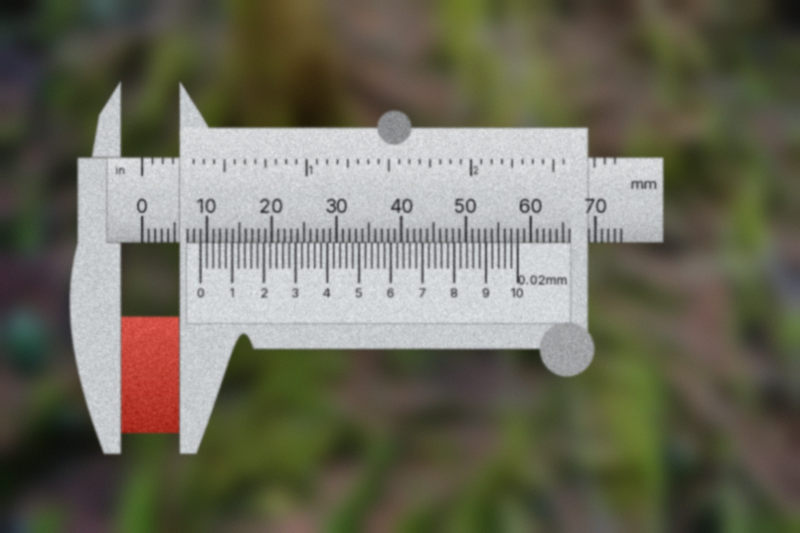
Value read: 9.0
